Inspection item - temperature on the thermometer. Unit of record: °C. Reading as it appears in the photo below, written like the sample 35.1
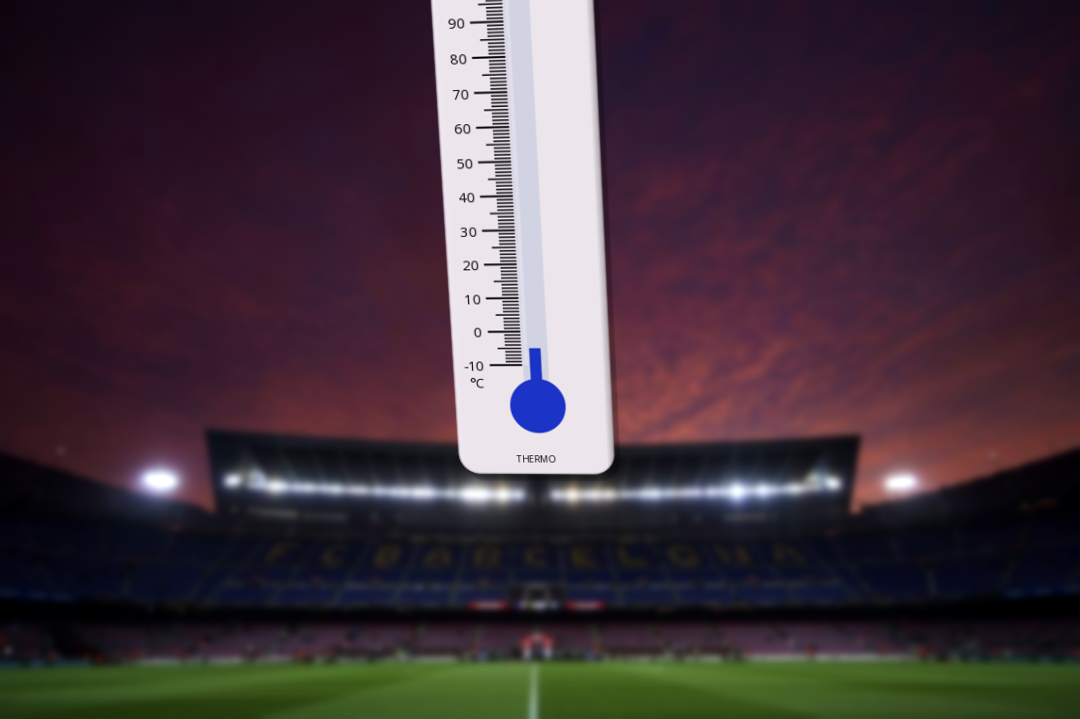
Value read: -5
